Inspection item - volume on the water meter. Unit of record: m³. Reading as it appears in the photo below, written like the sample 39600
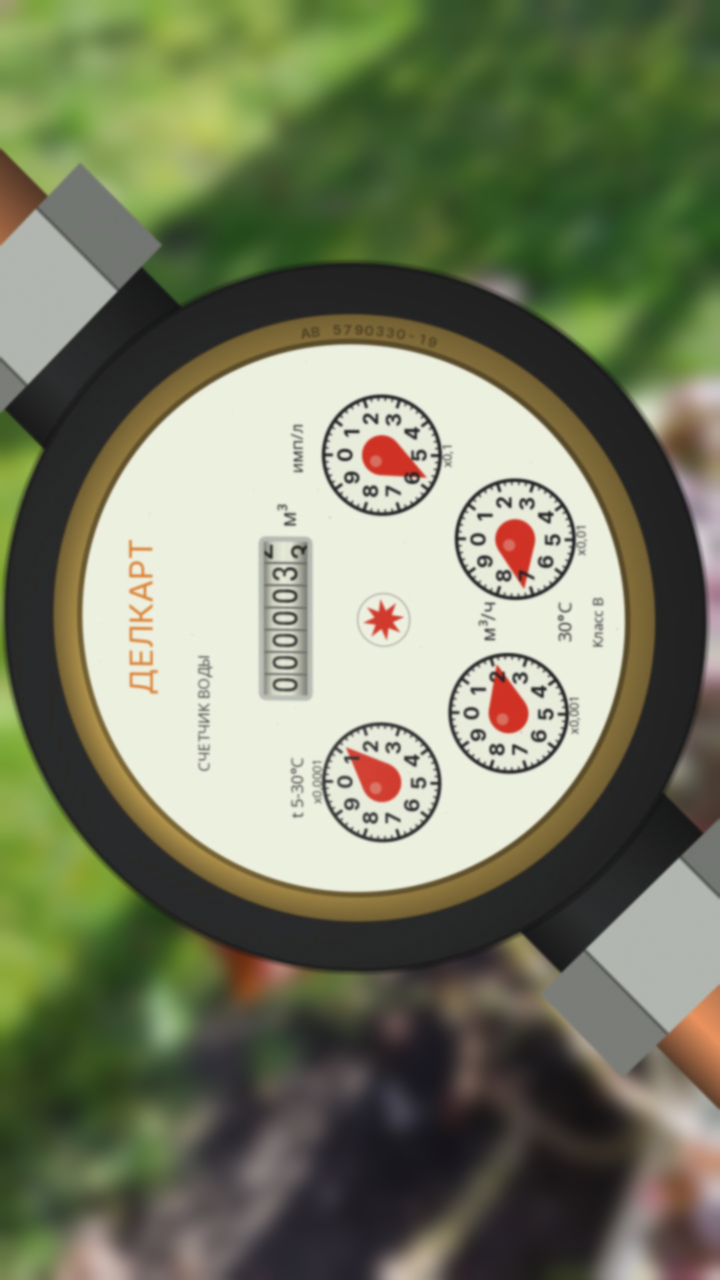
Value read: 32.5721
